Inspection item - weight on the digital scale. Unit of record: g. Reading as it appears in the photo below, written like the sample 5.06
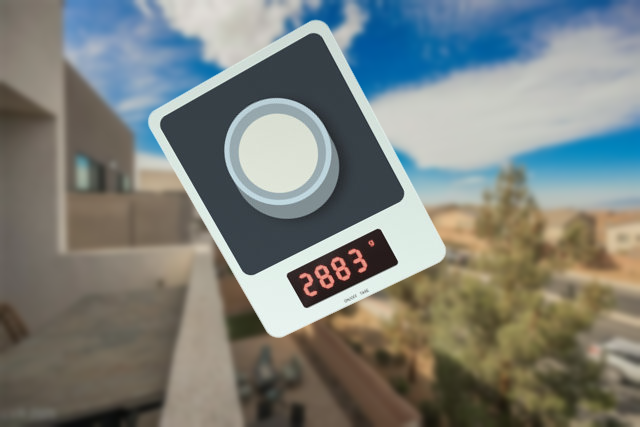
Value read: 2883
